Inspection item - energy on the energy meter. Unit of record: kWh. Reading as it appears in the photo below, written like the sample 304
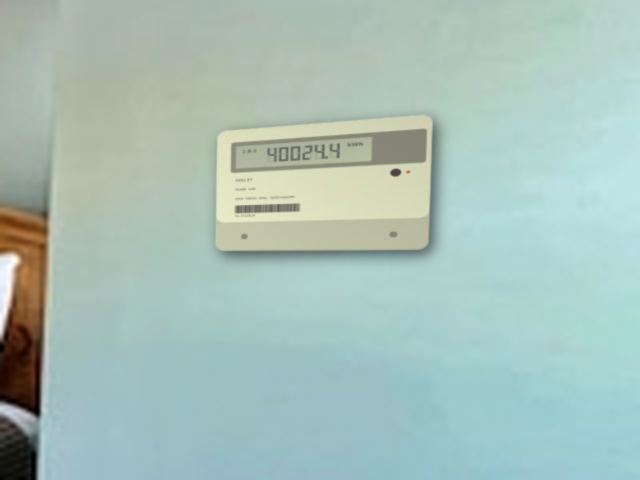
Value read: 40024.4
